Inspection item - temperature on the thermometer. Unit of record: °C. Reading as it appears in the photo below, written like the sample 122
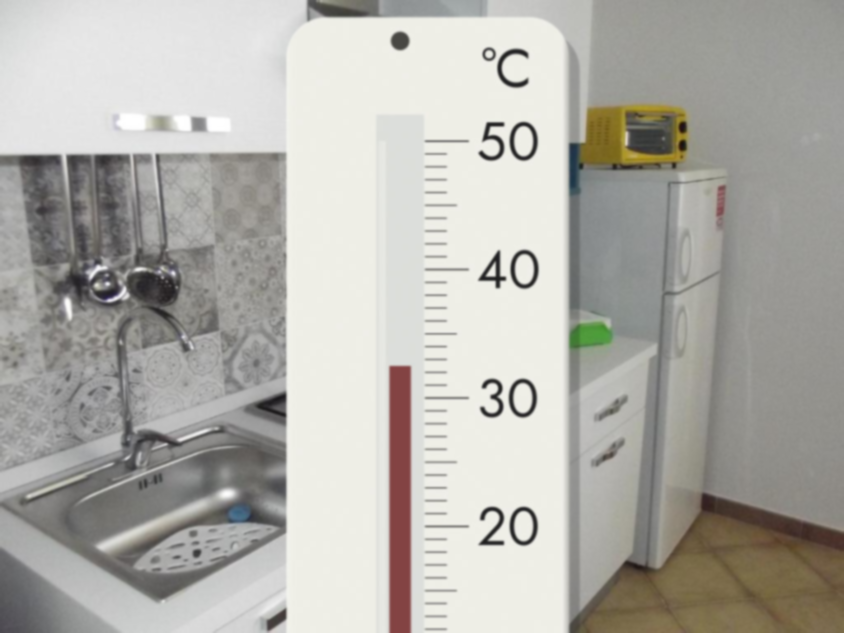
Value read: 32.5
